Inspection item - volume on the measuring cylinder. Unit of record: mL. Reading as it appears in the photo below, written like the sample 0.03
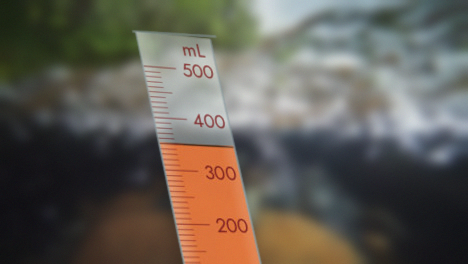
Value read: 350
